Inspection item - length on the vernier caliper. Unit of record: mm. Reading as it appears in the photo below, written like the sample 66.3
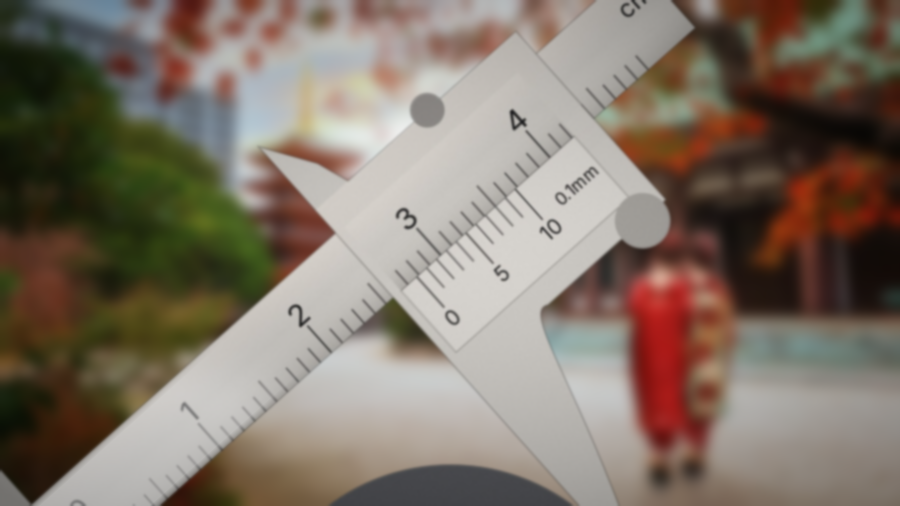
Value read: 27.8
